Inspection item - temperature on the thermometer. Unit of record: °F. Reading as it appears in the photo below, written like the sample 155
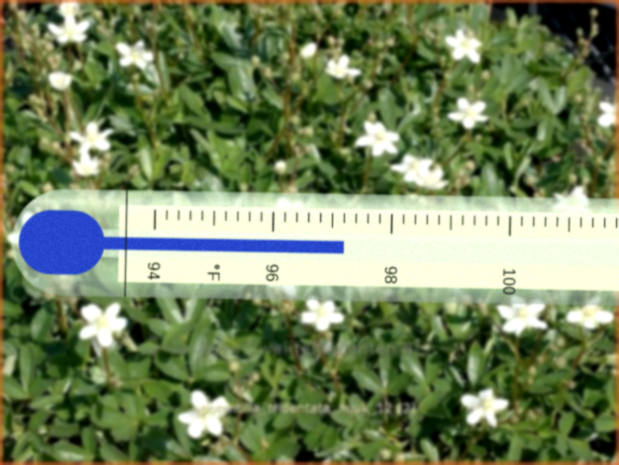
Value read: 97.2
